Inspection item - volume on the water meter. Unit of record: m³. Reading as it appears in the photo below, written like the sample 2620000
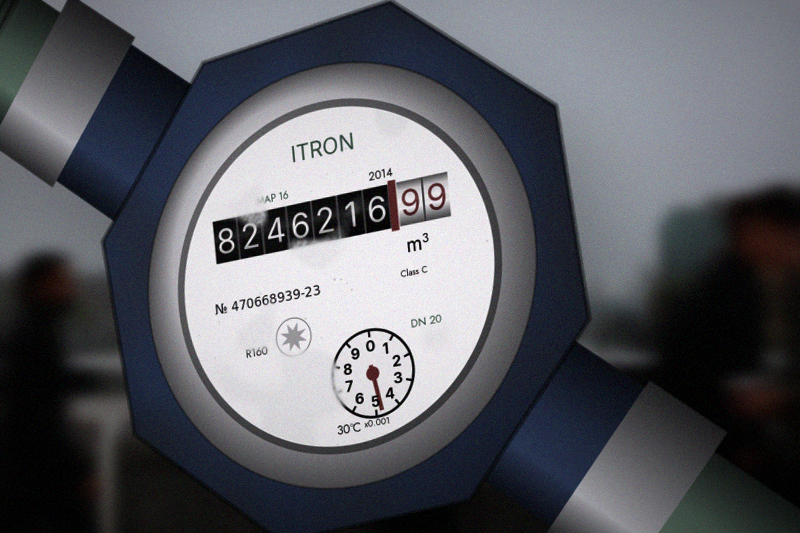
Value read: 8246216.994
